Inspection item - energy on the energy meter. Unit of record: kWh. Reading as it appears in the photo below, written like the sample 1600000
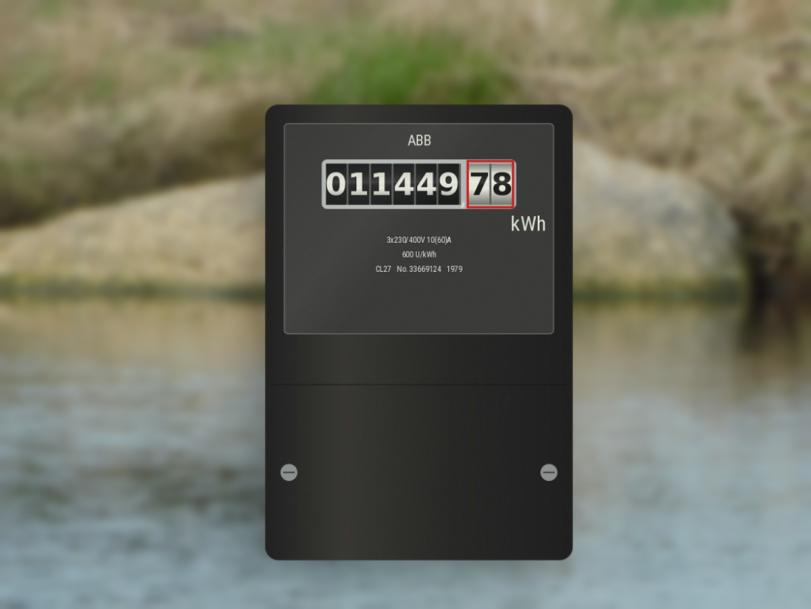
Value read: 11449.78
